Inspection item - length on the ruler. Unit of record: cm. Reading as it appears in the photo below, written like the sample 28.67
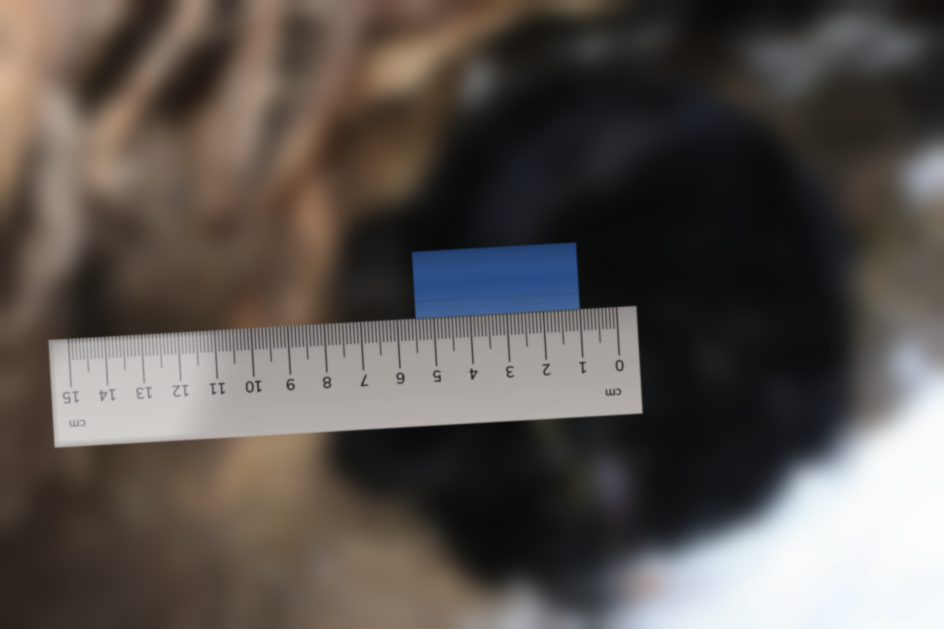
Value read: 4.5
